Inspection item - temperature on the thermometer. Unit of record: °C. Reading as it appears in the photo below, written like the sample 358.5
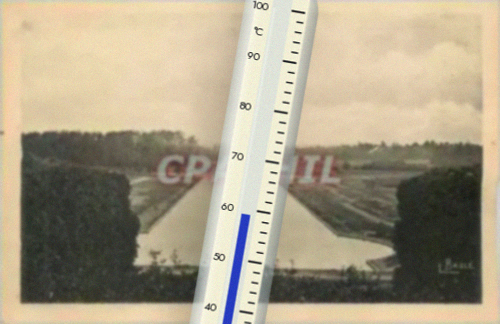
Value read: 59
